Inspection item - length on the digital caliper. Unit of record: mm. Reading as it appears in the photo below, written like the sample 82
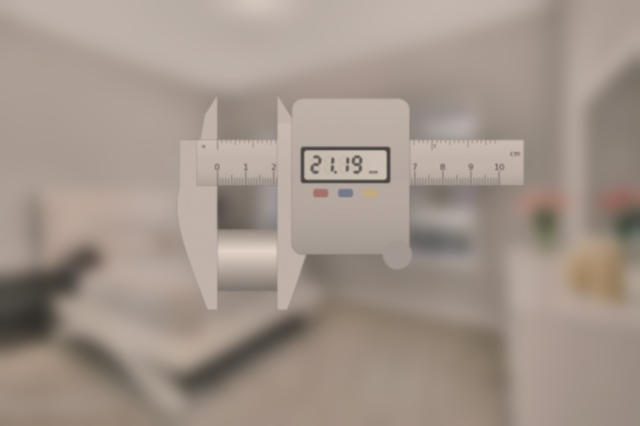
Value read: 21.19
